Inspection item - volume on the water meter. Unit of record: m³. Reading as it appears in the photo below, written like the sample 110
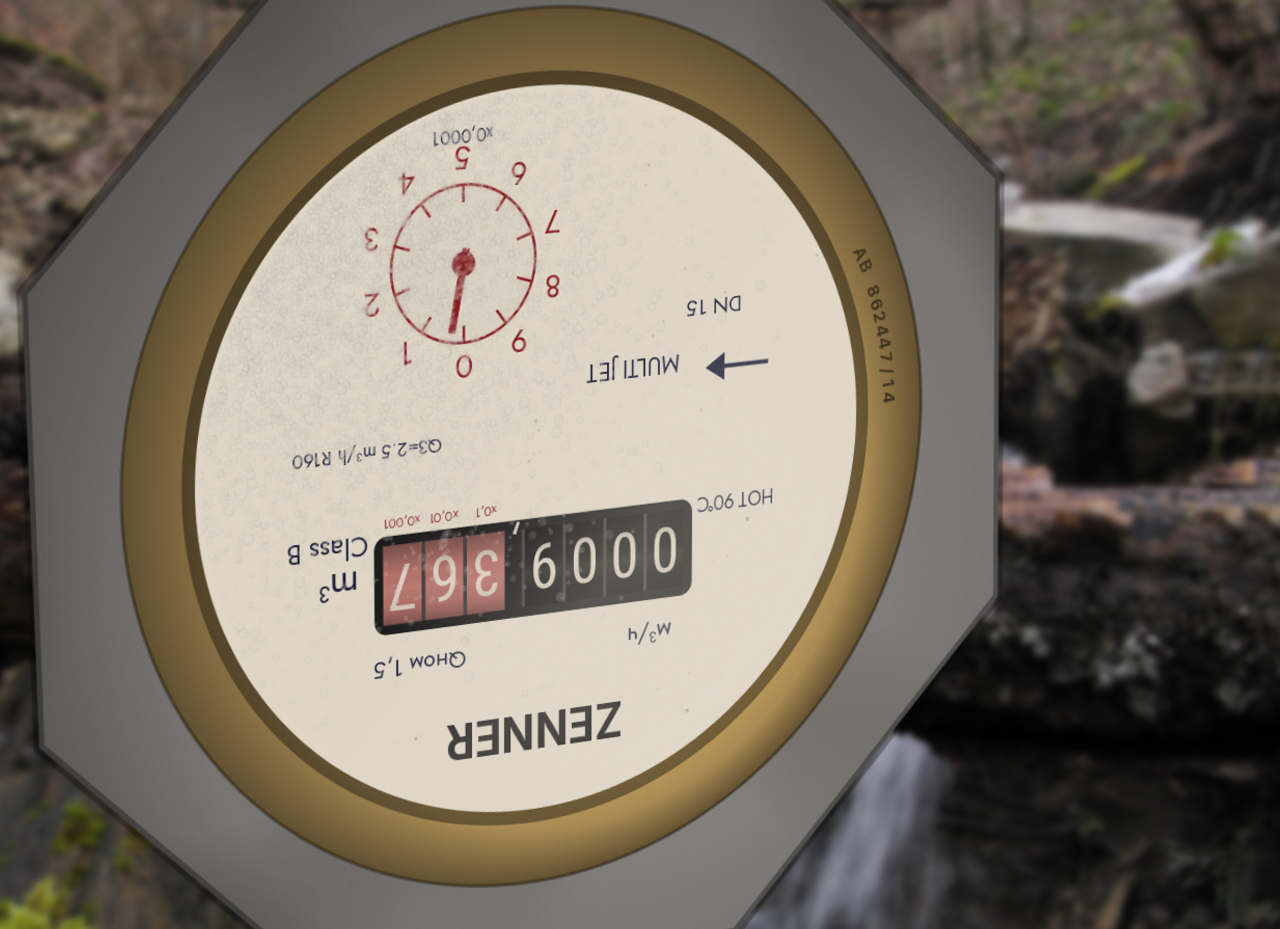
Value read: 9.3670
